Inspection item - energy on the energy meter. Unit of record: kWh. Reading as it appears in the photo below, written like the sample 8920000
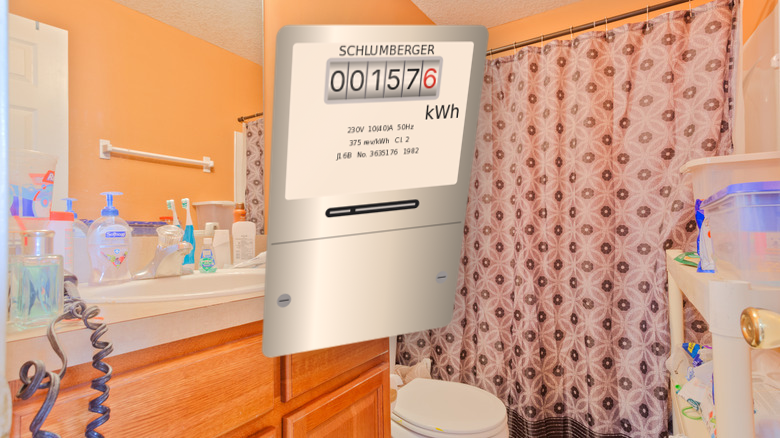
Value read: 157.6
